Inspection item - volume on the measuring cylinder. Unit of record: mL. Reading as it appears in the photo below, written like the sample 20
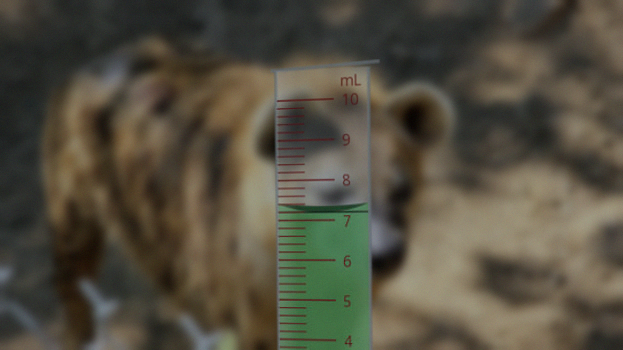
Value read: 7.2
